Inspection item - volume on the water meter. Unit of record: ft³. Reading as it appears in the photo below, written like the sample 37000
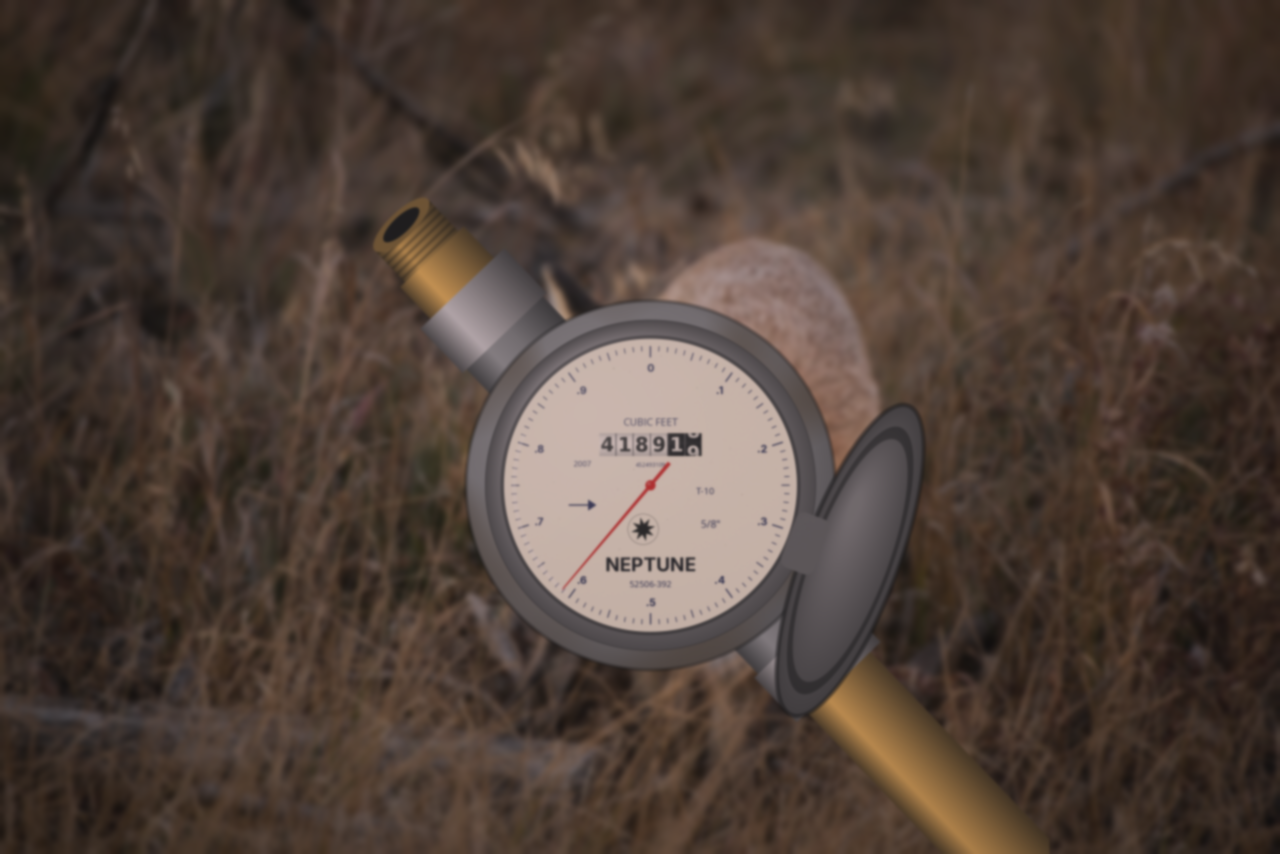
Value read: 418918.61
